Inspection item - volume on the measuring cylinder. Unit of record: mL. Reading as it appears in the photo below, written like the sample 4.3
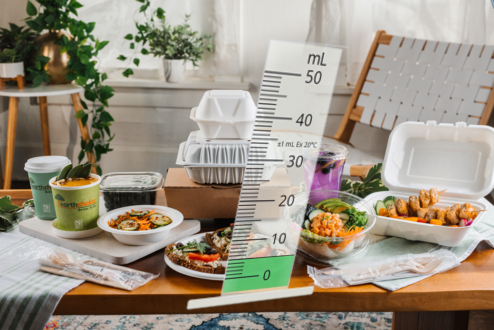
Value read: 5
